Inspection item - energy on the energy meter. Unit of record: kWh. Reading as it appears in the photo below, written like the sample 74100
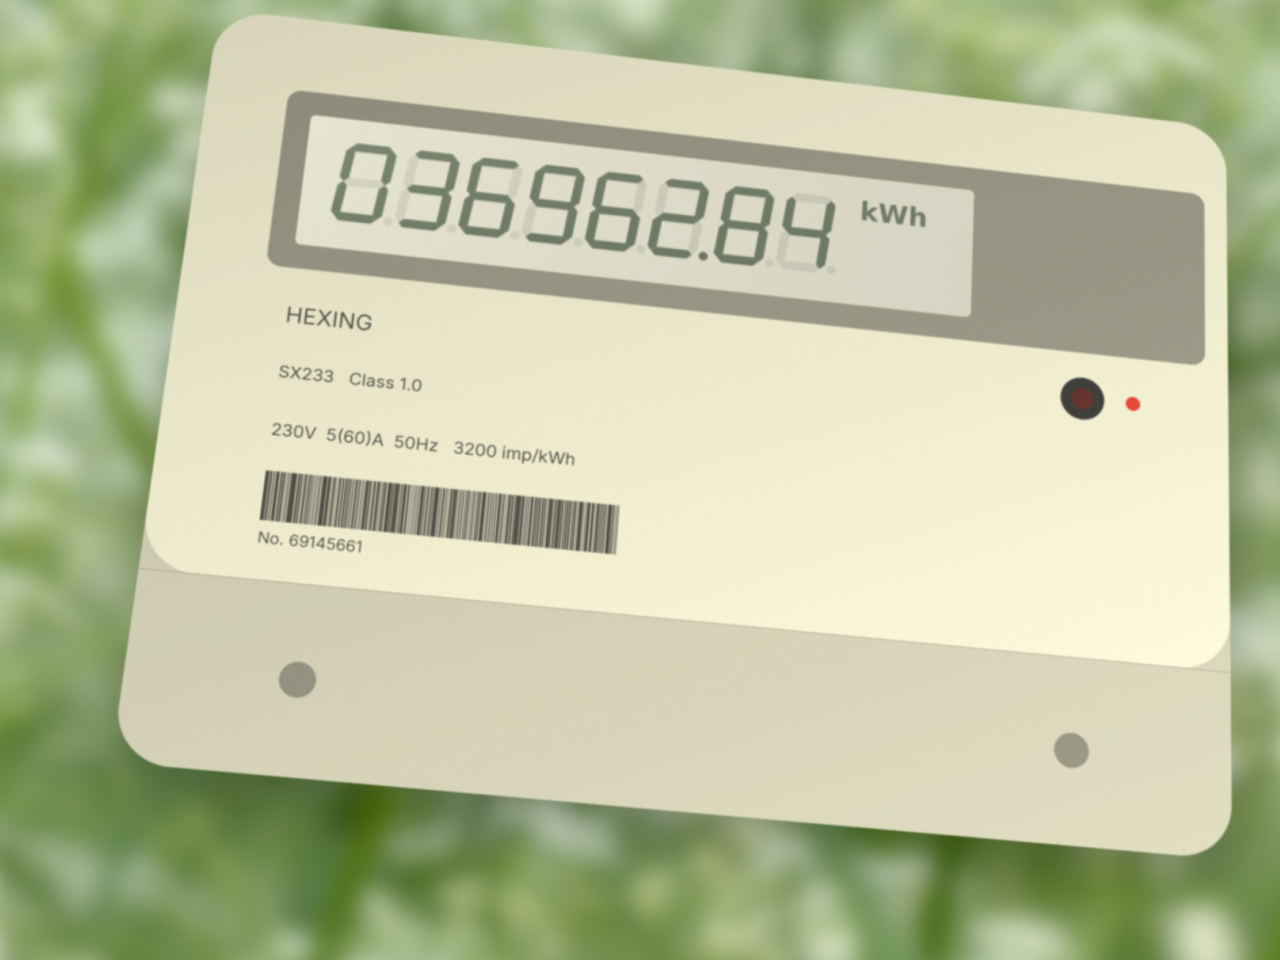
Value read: 36962.84
